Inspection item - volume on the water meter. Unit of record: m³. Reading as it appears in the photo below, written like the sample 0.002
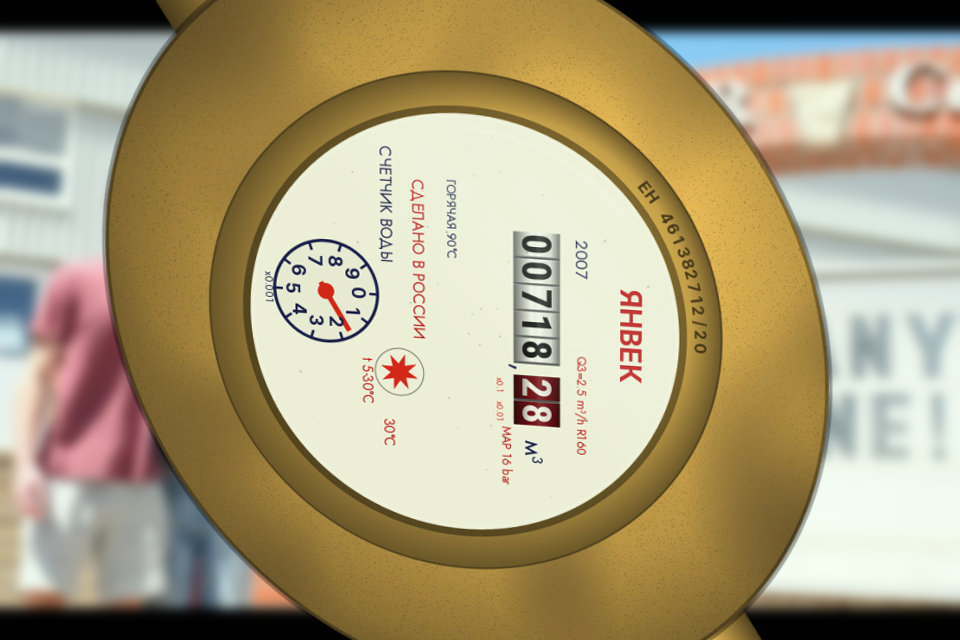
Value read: 718.281
